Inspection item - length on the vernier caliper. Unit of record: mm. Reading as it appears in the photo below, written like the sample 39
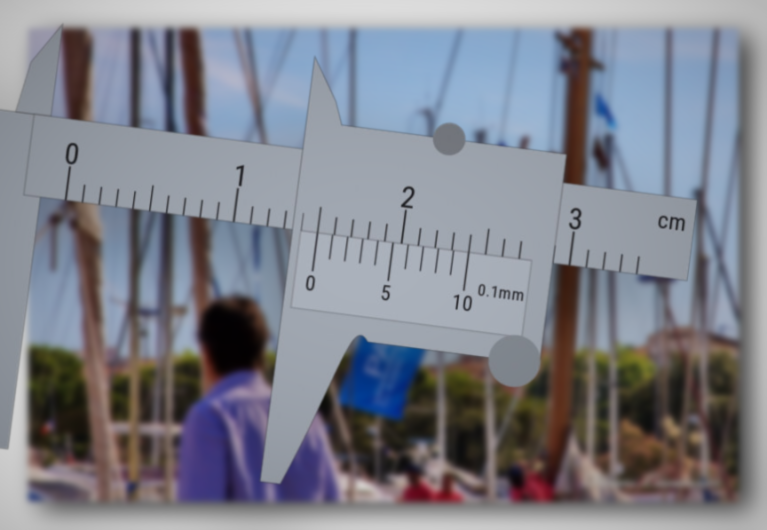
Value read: 15.0
